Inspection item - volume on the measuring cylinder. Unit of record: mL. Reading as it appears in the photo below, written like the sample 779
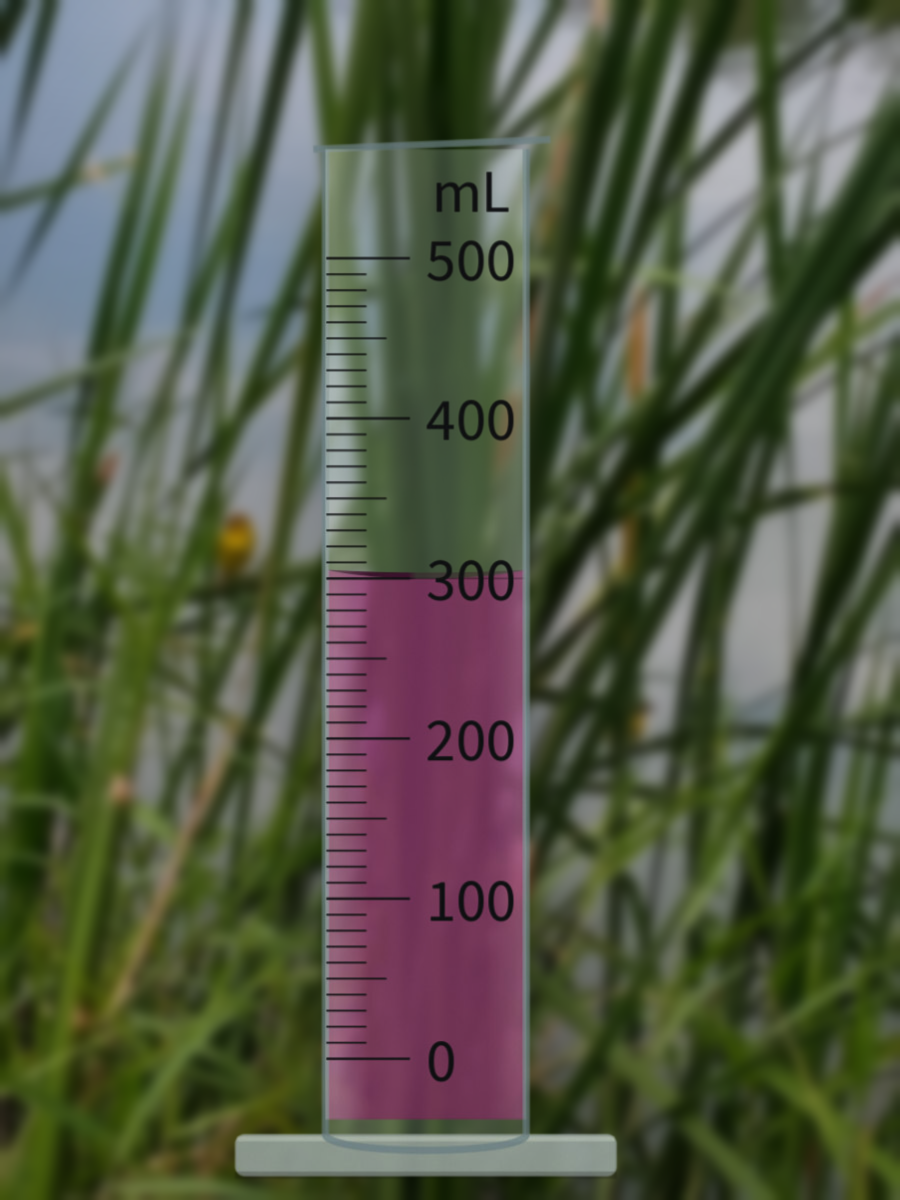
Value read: 300
